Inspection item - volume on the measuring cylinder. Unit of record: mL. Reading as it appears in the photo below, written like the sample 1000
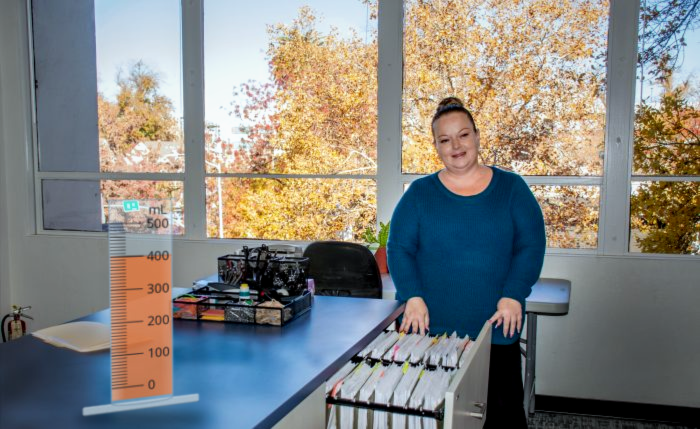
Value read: 400
